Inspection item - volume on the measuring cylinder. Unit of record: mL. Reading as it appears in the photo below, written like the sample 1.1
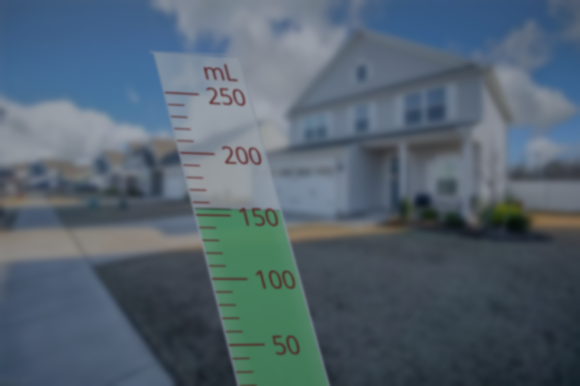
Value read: 155
